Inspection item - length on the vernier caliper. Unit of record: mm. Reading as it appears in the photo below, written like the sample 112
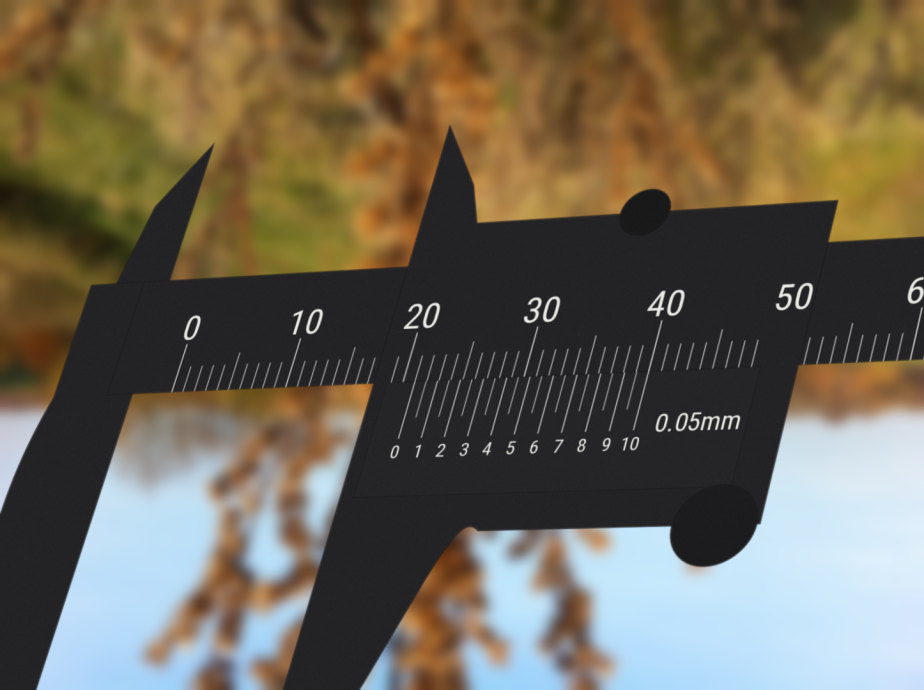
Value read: 21.0
